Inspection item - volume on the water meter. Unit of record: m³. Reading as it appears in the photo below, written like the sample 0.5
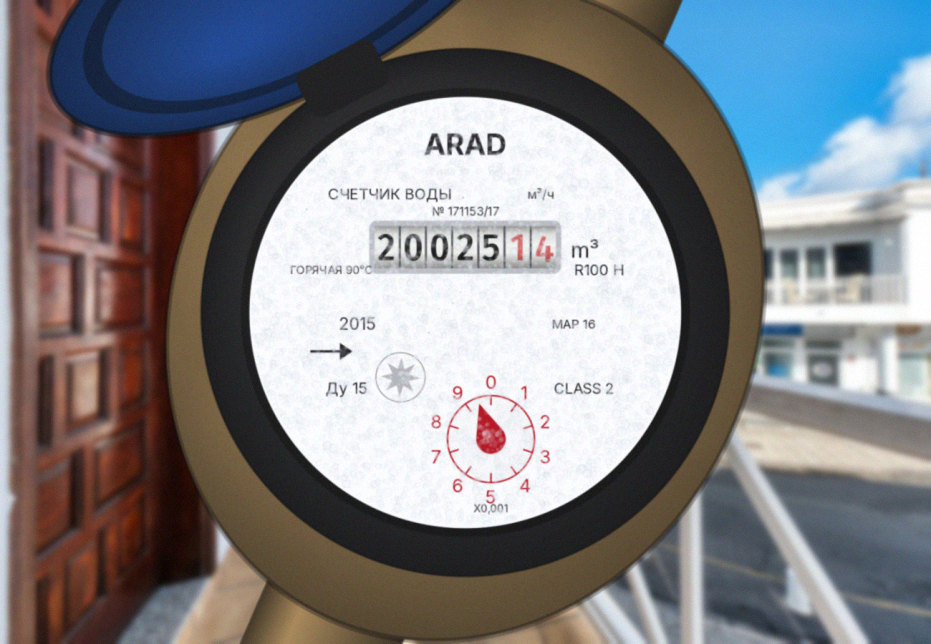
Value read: 20025.139
